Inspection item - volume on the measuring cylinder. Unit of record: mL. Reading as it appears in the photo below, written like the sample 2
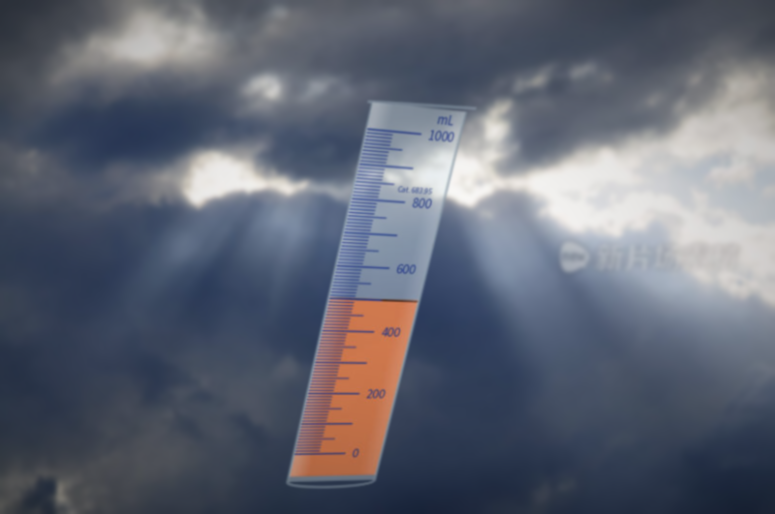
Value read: 500
